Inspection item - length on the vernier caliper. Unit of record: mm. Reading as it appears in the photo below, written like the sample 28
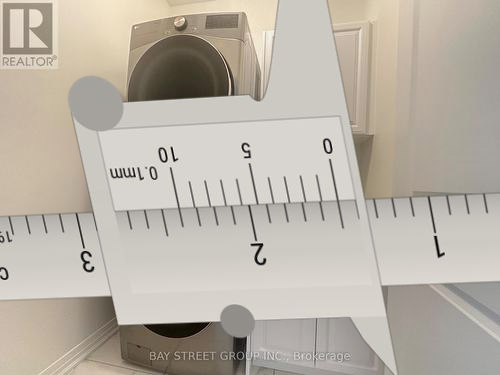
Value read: 15.0
